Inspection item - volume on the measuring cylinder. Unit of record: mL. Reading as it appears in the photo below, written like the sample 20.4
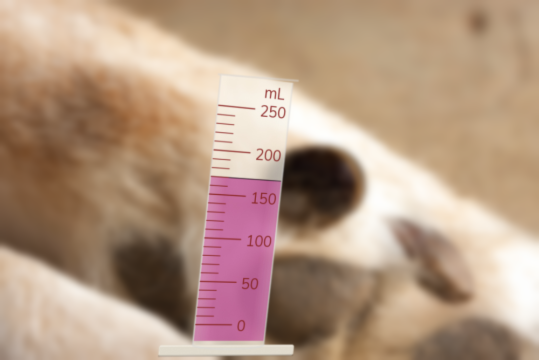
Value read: 170
